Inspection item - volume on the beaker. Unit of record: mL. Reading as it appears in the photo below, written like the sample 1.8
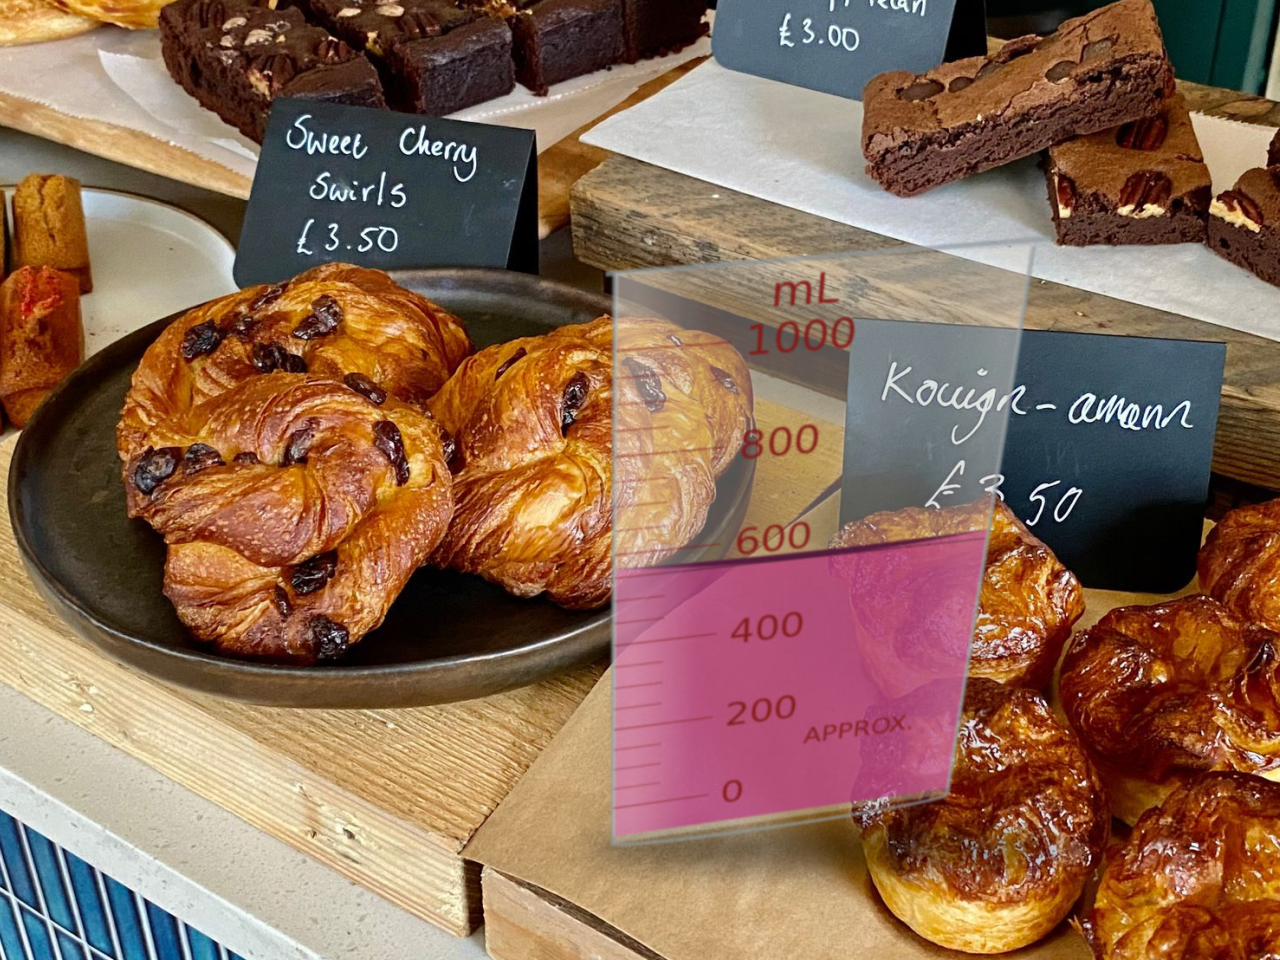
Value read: 550
